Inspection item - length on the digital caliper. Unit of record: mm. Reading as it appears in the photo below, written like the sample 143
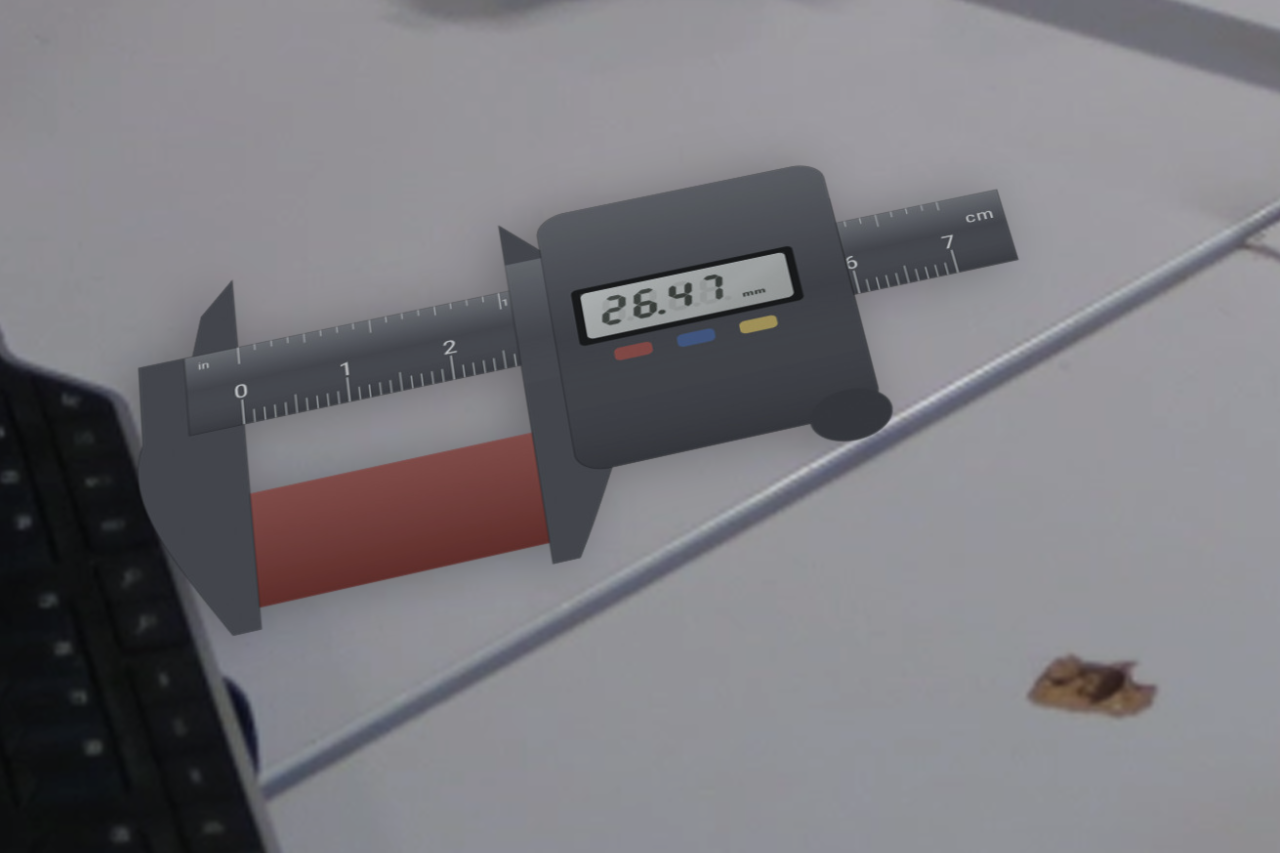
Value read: 26.47
